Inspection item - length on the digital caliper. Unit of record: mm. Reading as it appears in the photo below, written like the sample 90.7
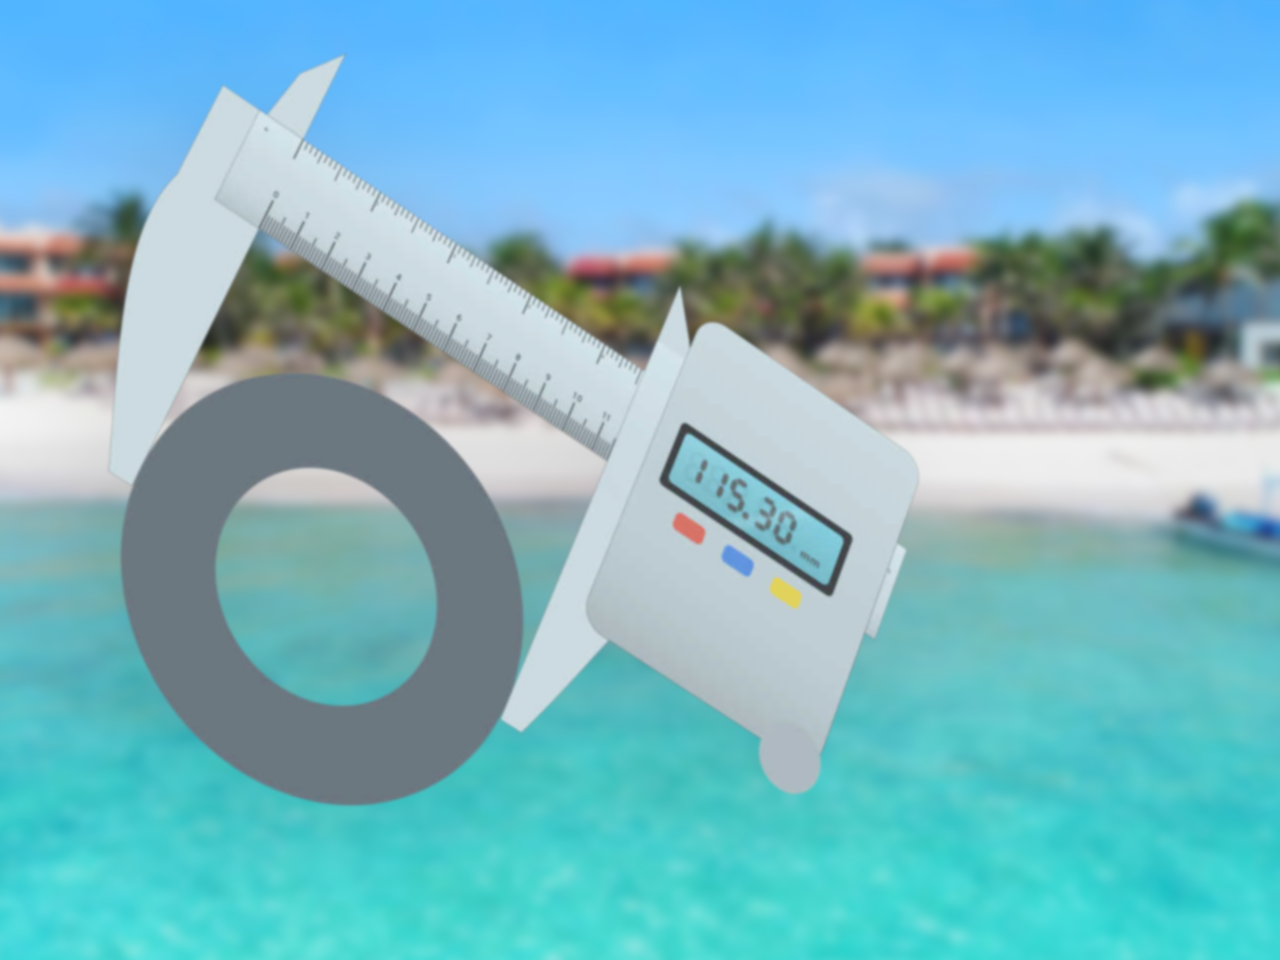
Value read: 115.30
